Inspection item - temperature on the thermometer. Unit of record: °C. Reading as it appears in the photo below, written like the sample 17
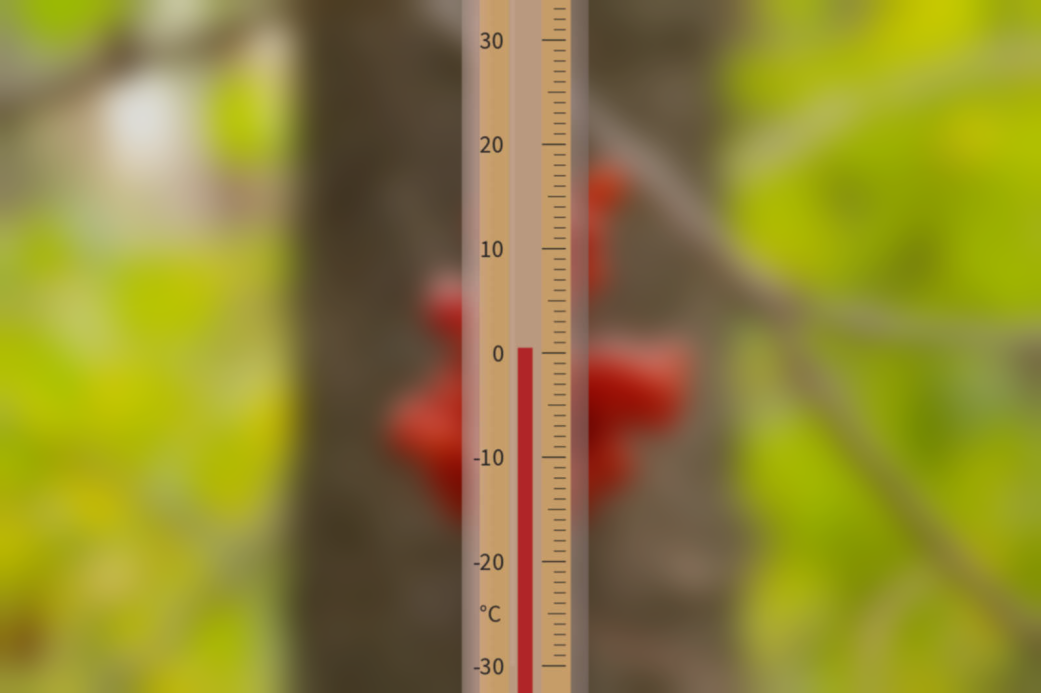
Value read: 0.5
